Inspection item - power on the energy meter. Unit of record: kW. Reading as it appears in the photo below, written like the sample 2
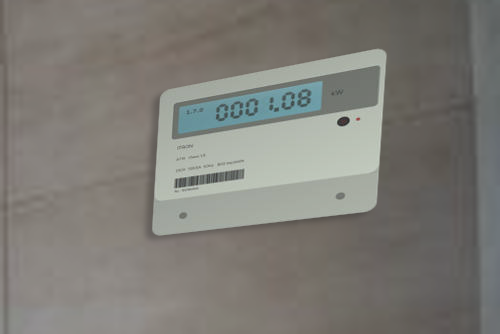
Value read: 1.08
